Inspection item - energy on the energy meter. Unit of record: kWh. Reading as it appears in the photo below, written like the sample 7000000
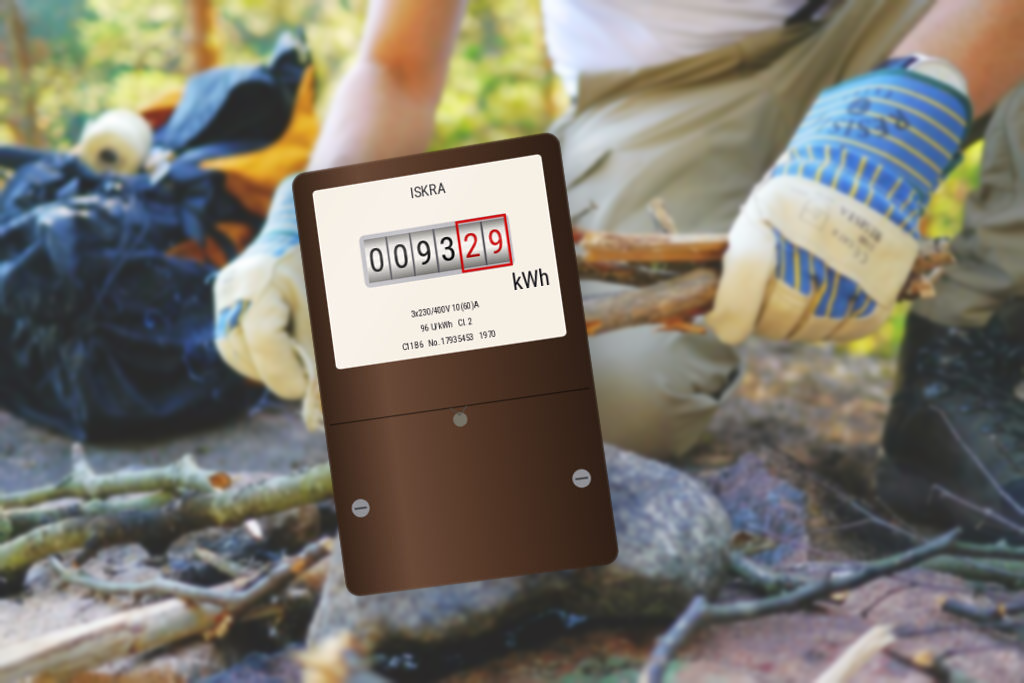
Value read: 93.29
